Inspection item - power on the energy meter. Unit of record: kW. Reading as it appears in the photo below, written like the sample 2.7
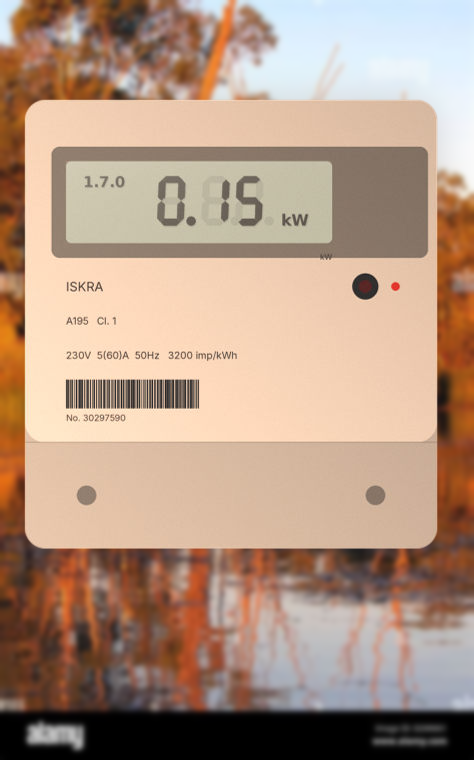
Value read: 0.15
